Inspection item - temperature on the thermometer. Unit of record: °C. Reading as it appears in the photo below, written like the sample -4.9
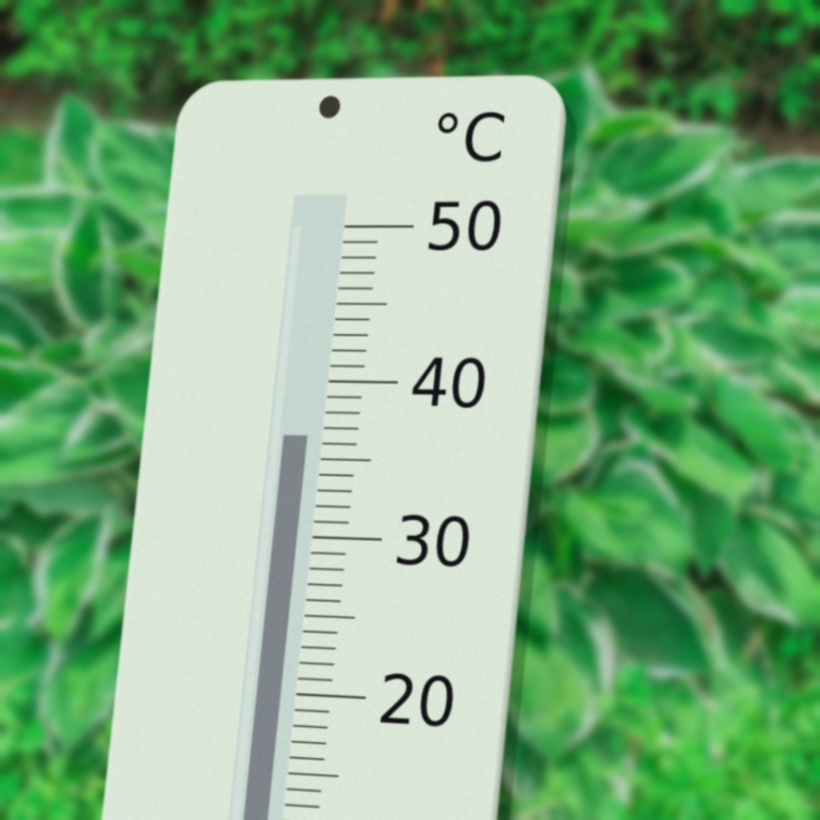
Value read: 36.5
